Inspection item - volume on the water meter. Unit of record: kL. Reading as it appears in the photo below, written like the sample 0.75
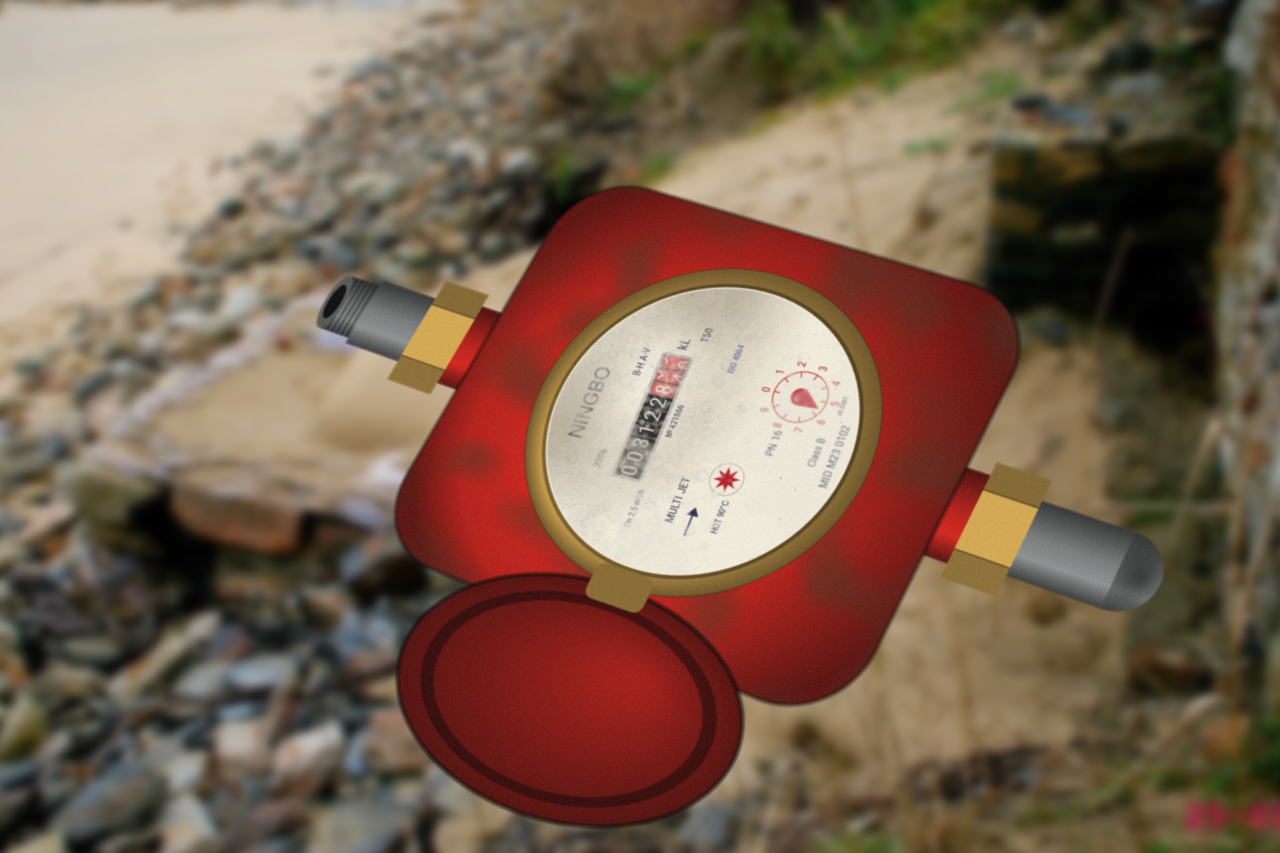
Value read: 3122.8395
